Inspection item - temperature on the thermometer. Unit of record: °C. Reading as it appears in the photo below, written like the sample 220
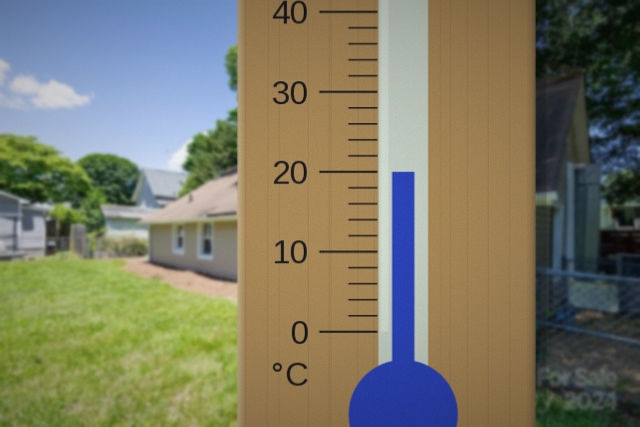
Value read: 20
